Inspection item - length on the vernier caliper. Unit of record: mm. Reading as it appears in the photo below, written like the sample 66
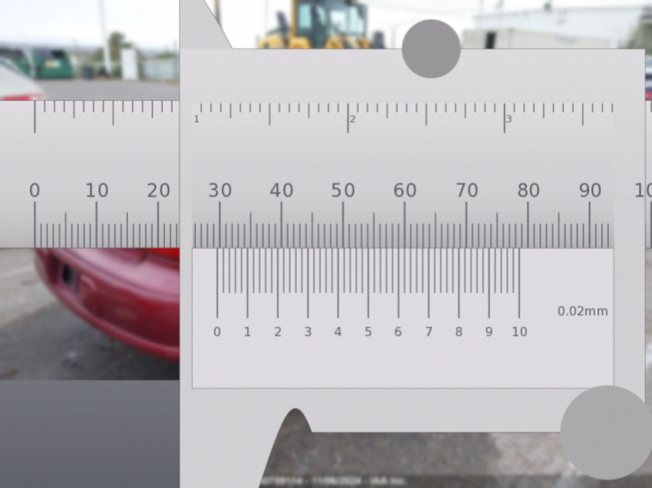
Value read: 29.6
